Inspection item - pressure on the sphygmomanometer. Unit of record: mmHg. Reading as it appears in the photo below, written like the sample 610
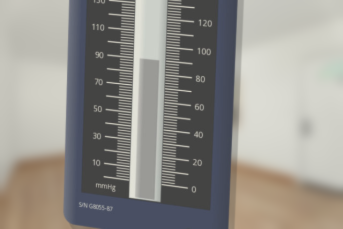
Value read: 90
